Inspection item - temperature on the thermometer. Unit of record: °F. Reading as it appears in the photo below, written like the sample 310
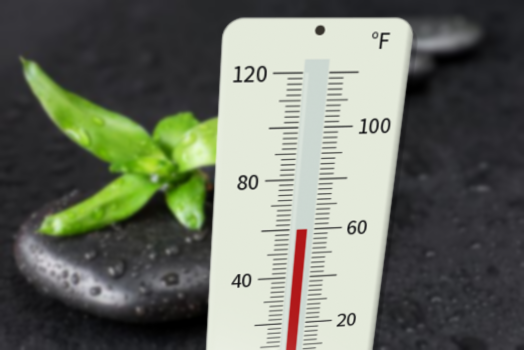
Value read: 60
